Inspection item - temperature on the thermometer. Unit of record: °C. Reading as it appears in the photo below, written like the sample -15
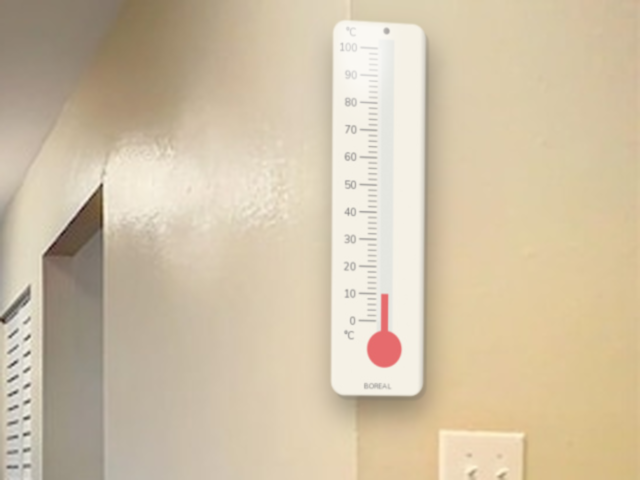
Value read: 10
